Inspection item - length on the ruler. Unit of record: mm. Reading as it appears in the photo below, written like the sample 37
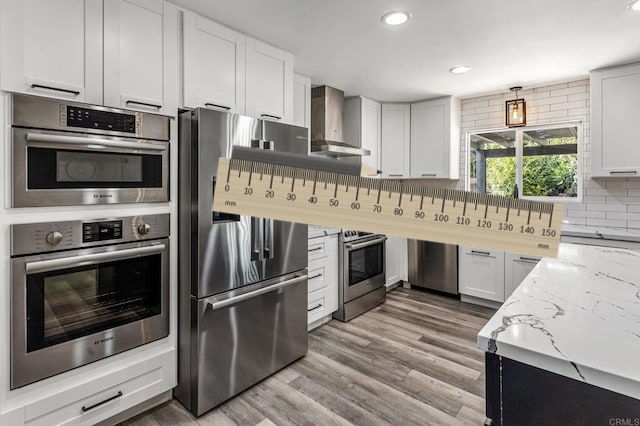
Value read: 70
